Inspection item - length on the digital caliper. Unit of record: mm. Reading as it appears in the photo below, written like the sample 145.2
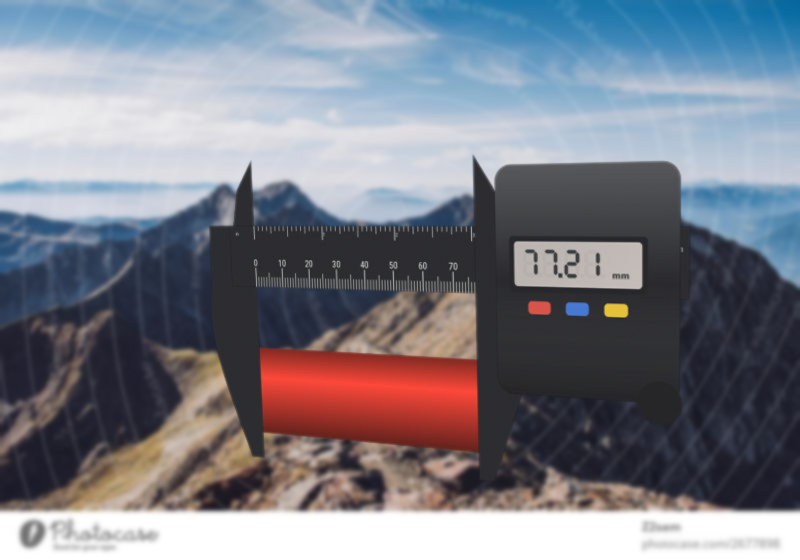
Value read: 77.21
